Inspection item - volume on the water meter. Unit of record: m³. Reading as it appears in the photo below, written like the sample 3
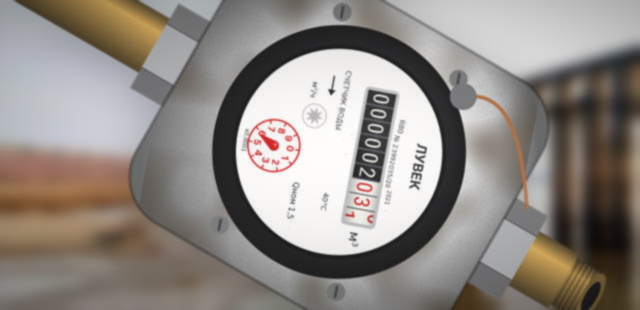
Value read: 2.0305
